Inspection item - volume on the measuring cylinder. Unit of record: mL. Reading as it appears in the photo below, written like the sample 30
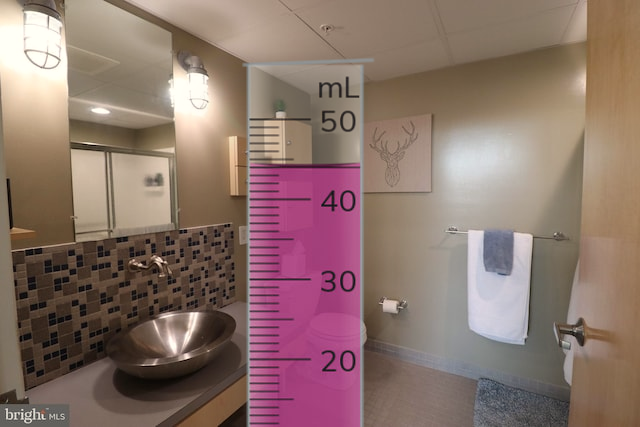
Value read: 44
